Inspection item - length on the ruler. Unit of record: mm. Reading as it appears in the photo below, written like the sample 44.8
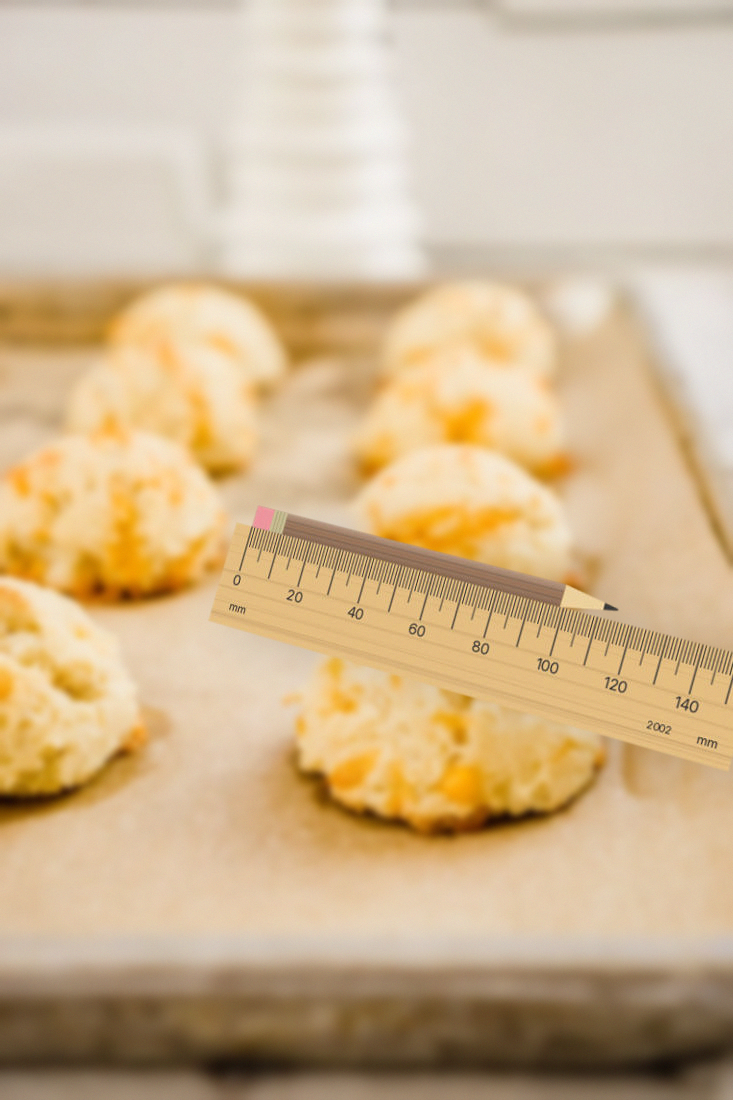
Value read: 115
